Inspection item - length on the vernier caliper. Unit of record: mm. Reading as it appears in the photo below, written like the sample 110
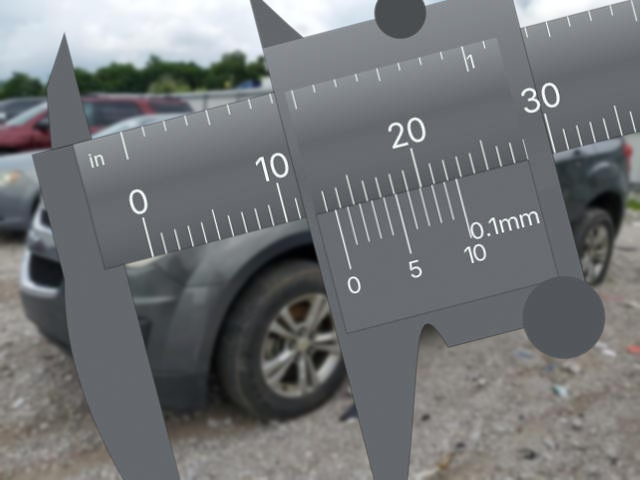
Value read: 13.6
